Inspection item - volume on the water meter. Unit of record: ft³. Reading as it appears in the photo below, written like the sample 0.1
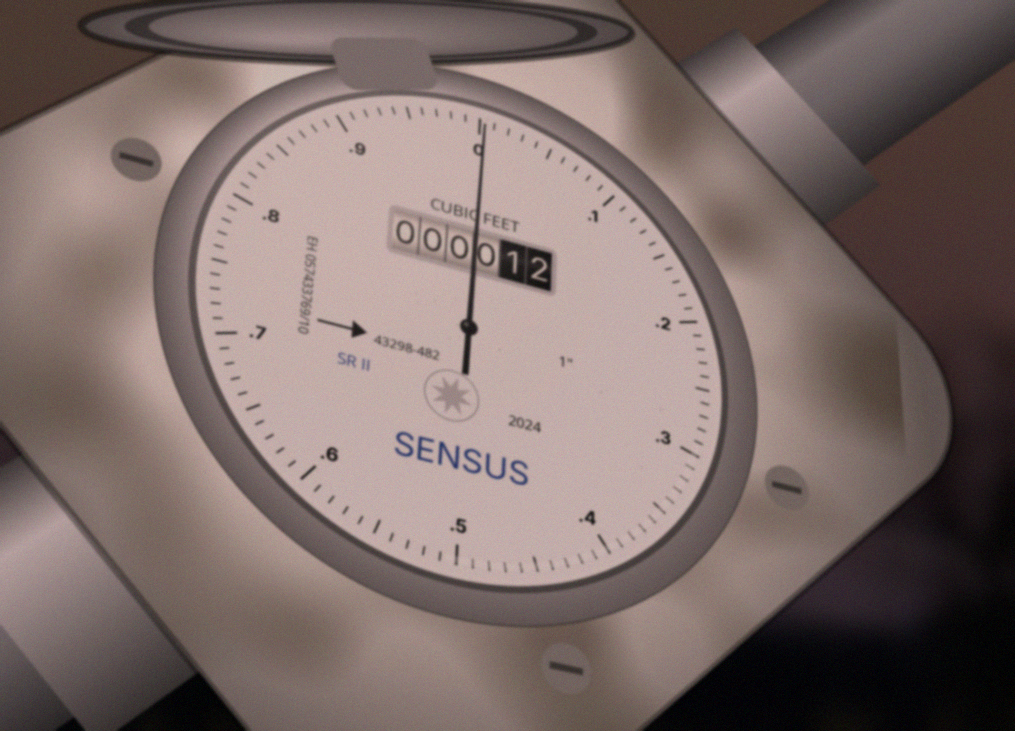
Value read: 12.00
